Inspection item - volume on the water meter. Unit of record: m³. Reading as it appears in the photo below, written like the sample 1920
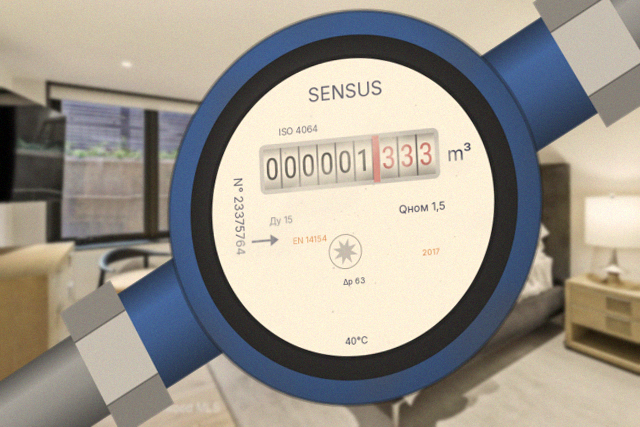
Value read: 1.333
